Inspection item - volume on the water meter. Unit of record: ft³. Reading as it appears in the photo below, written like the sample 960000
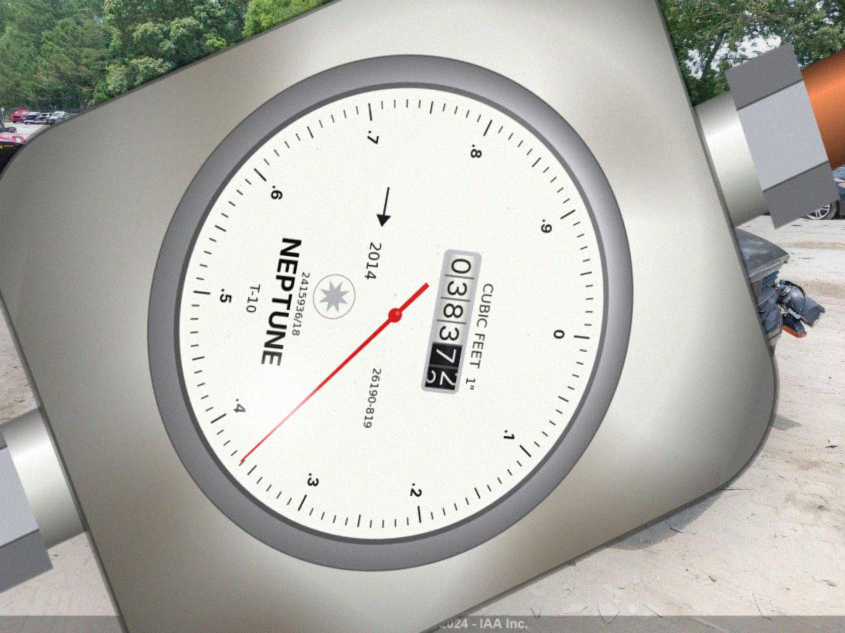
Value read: 38372.36
